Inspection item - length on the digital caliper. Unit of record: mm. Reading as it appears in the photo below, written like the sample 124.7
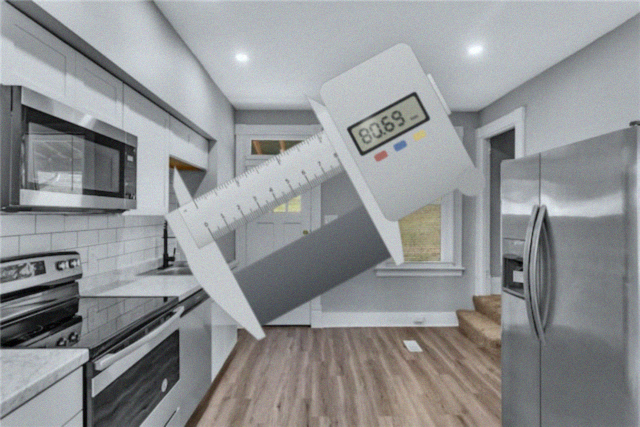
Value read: 80.69
